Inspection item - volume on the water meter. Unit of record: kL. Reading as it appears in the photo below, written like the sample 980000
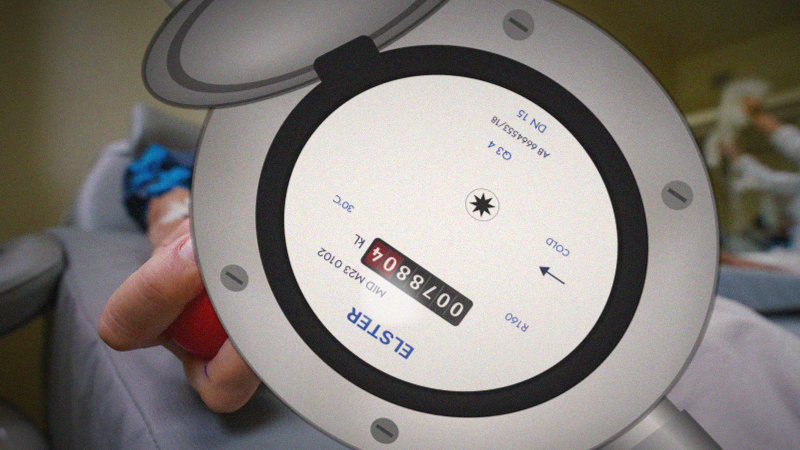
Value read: 788.04
